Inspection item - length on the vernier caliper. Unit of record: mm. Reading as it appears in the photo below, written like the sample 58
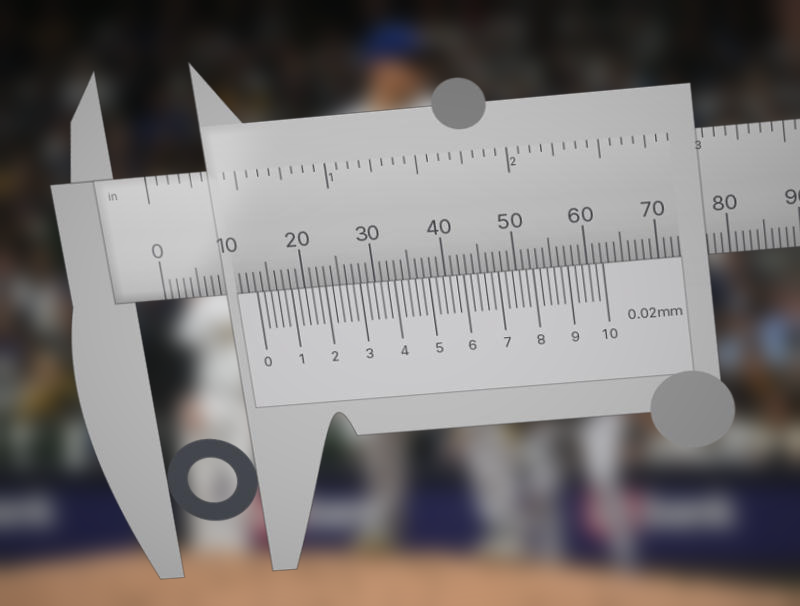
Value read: 13.2
